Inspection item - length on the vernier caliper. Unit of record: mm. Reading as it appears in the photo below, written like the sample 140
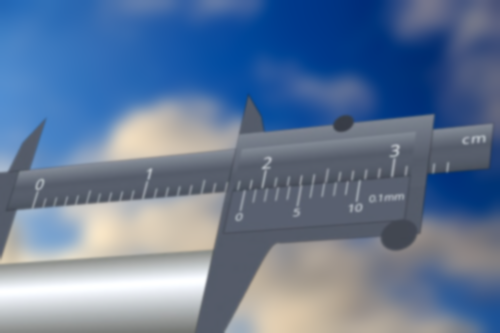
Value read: 18.6
